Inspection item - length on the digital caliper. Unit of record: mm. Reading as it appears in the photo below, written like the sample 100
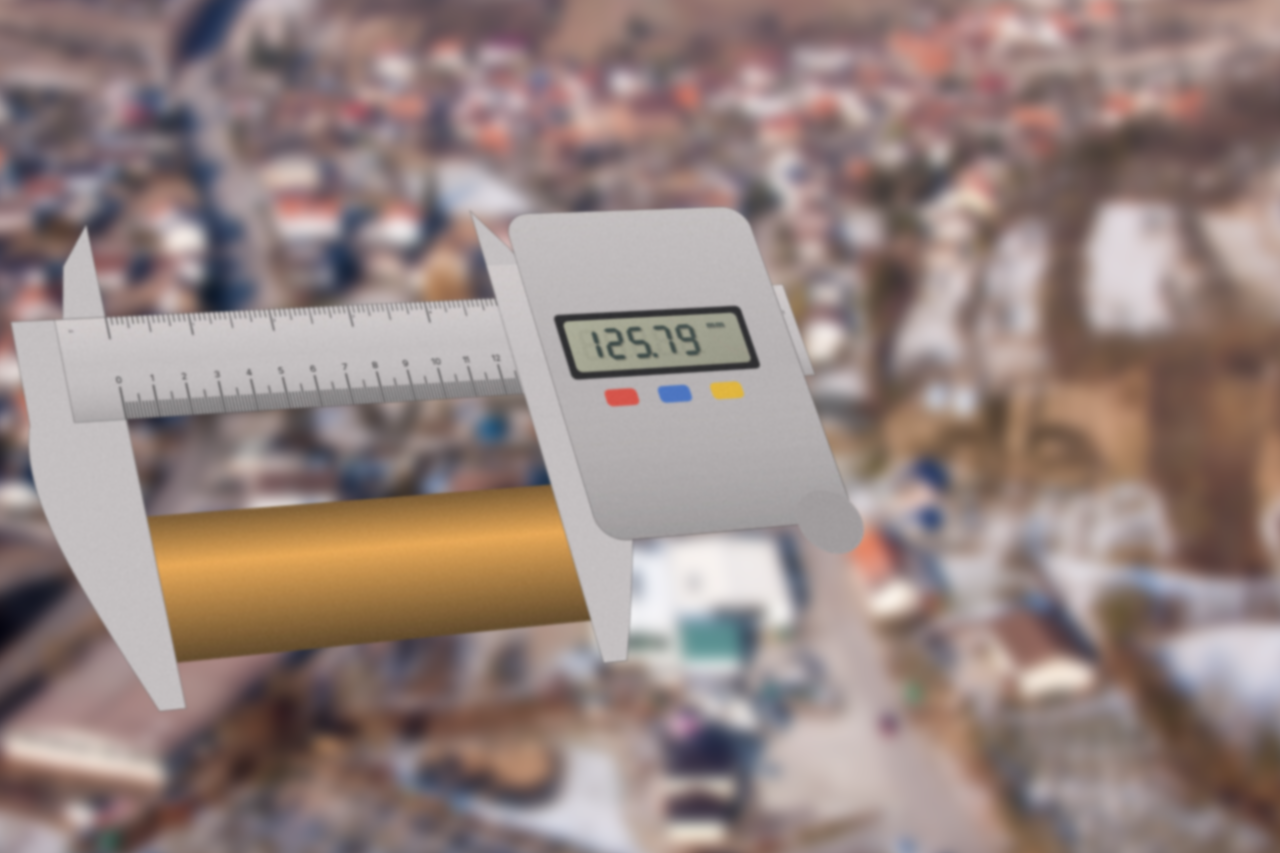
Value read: 125.79
